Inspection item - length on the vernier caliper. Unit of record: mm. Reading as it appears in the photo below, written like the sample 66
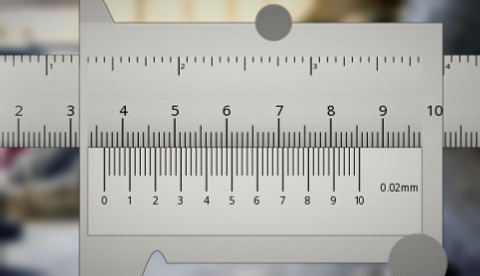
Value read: 36.5
